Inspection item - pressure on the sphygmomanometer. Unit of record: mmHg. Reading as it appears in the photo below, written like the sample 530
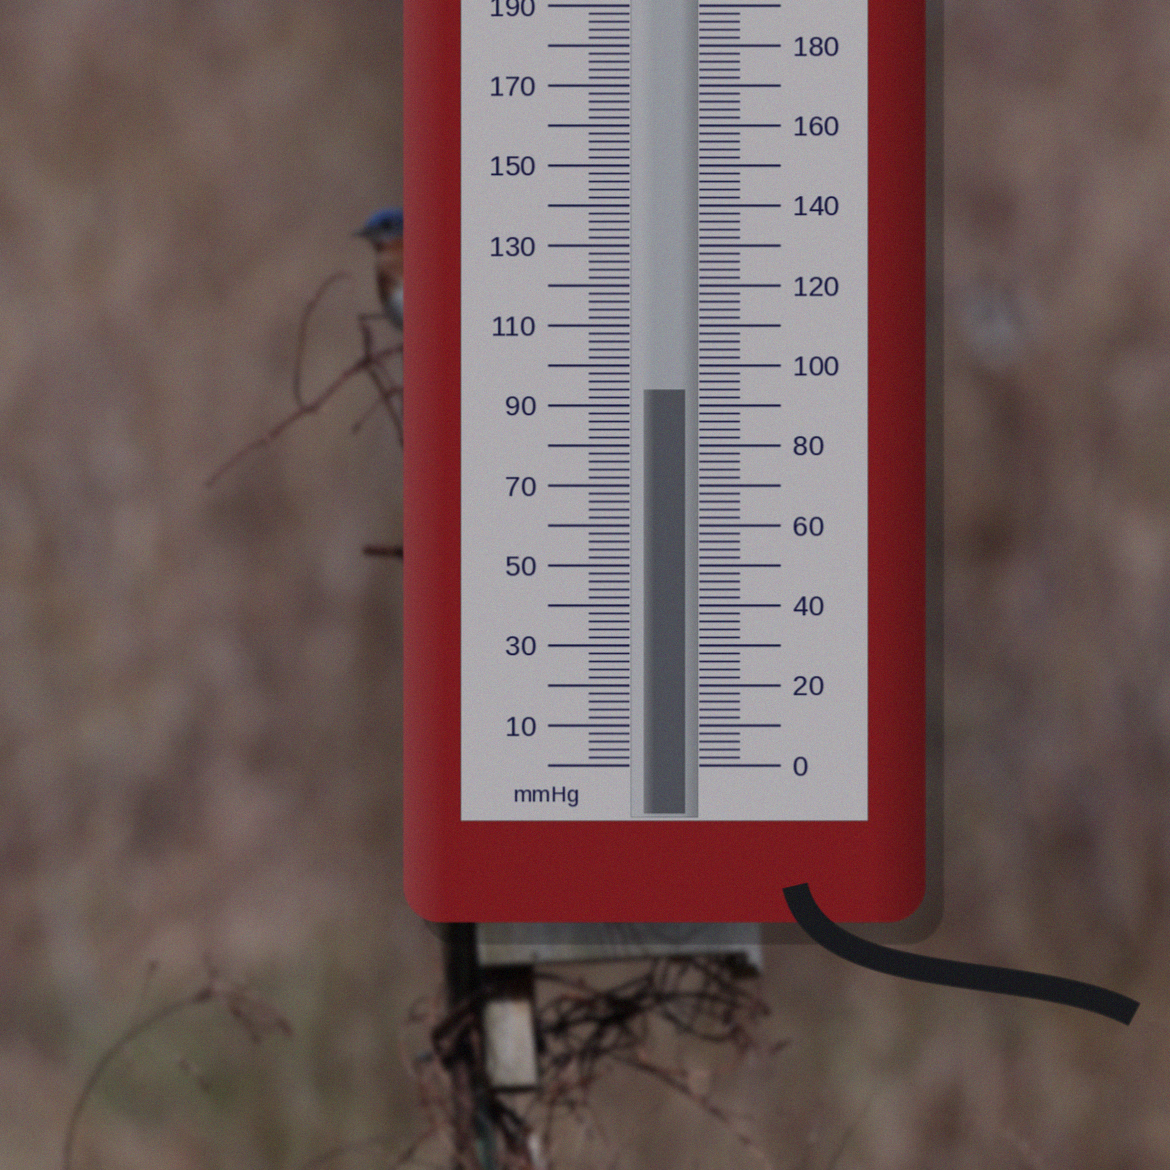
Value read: 94
